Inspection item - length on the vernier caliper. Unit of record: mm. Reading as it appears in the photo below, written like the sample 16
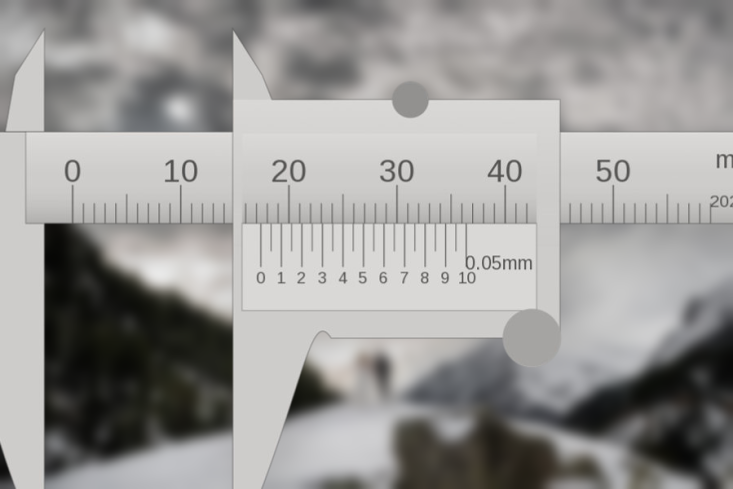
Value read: 17.4
